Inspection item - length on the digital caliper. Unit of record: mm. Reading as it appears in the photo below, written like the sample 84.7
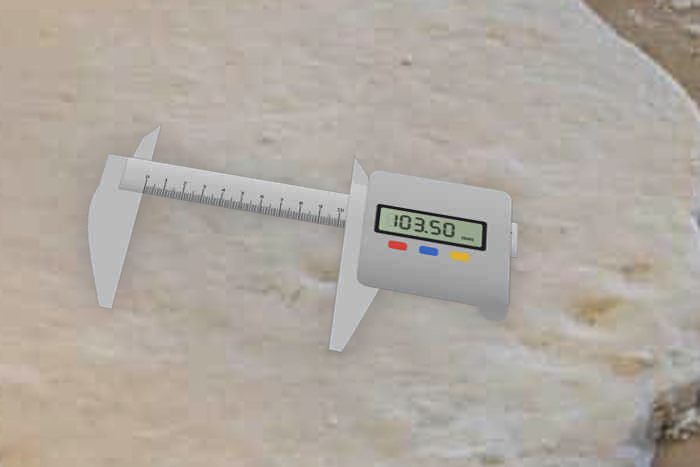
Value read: 103.50
